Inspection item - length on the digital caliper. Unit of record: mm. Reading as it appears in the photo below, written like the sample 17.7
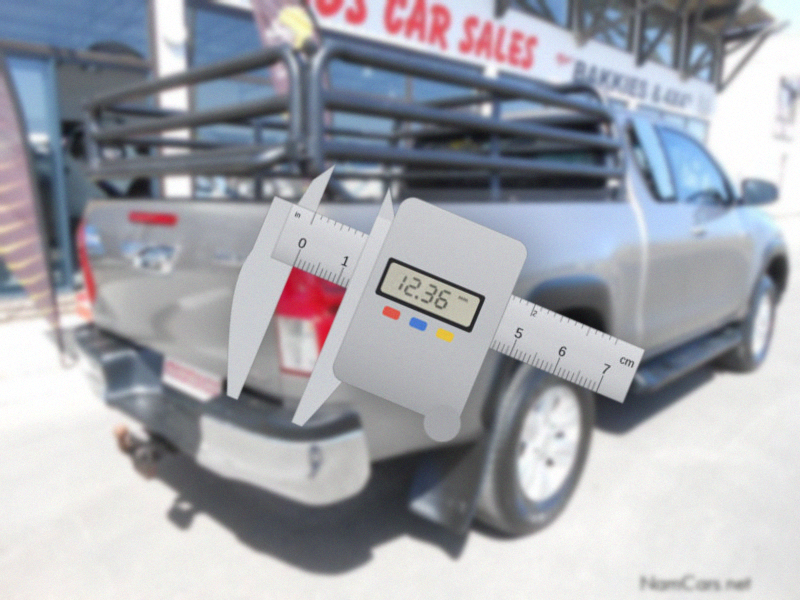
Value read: 12.36
